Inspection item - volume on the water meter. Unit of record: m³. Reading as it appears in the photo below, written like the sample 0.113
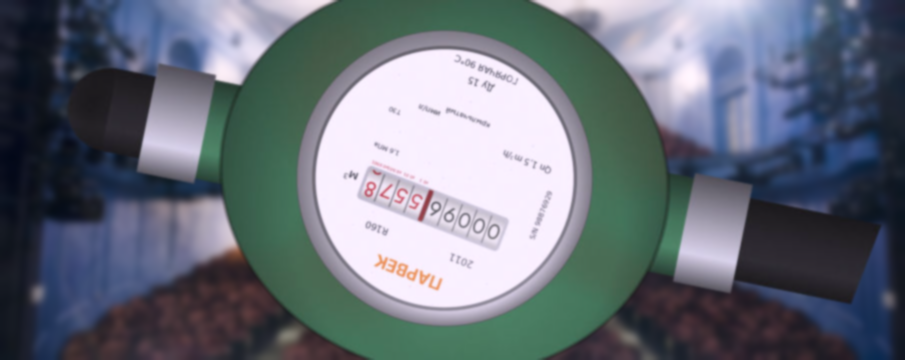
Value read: 96.5578
